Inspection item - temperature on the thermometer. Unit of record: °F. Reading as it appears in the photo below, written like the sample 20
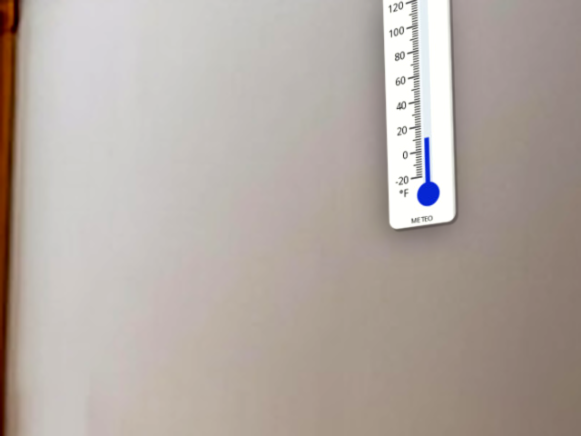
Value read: 10
